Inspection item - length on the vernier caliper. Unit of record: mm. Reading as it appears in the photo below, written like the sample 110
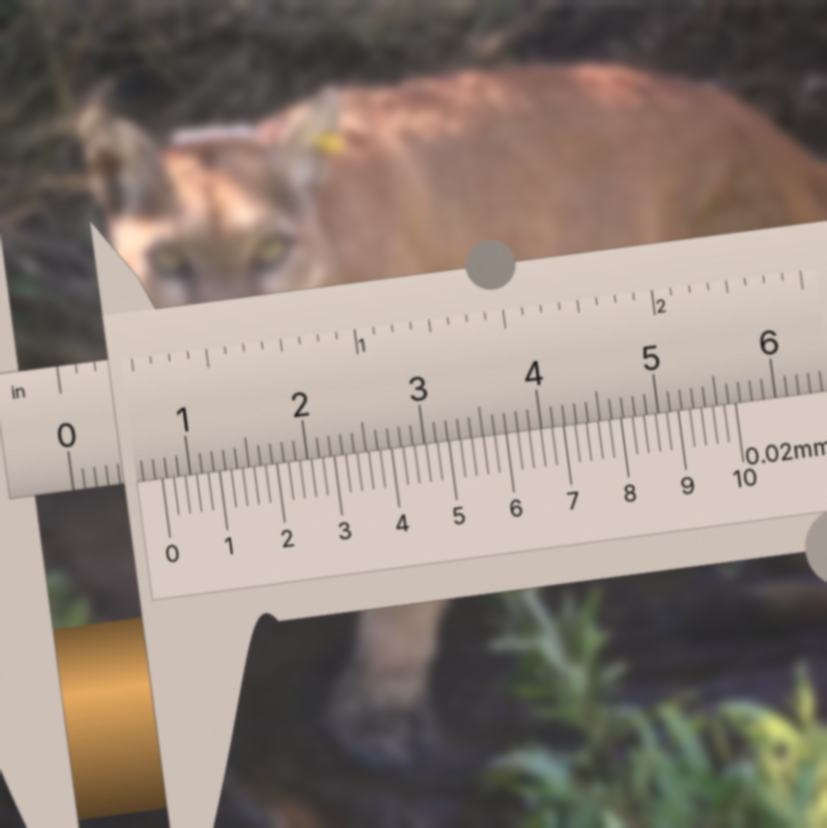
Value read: 7.6
